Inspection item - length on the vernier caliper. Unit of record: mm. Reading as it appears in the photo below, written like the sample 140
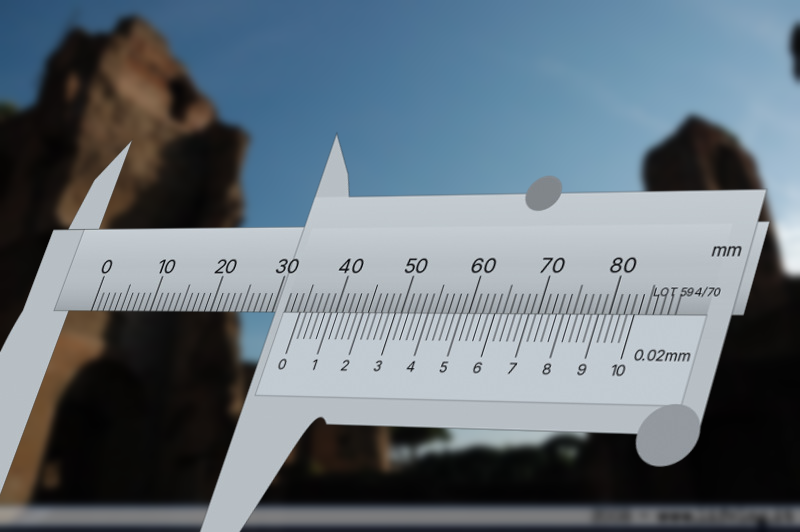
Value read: 34.4
